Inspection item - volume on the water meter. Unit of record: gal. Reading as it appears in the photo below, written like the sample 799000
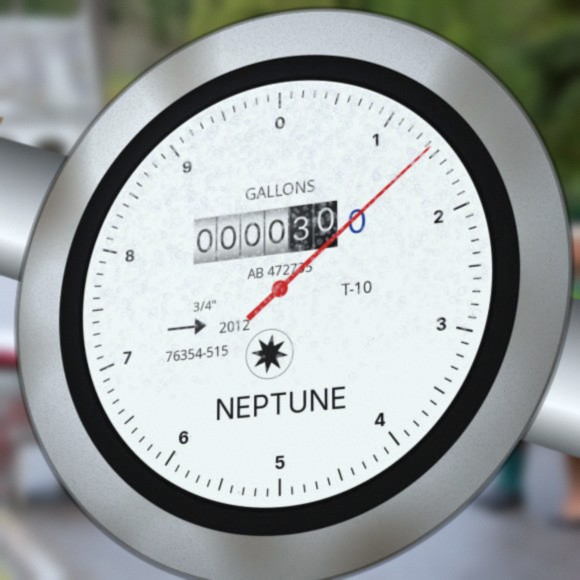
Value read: 301.4
